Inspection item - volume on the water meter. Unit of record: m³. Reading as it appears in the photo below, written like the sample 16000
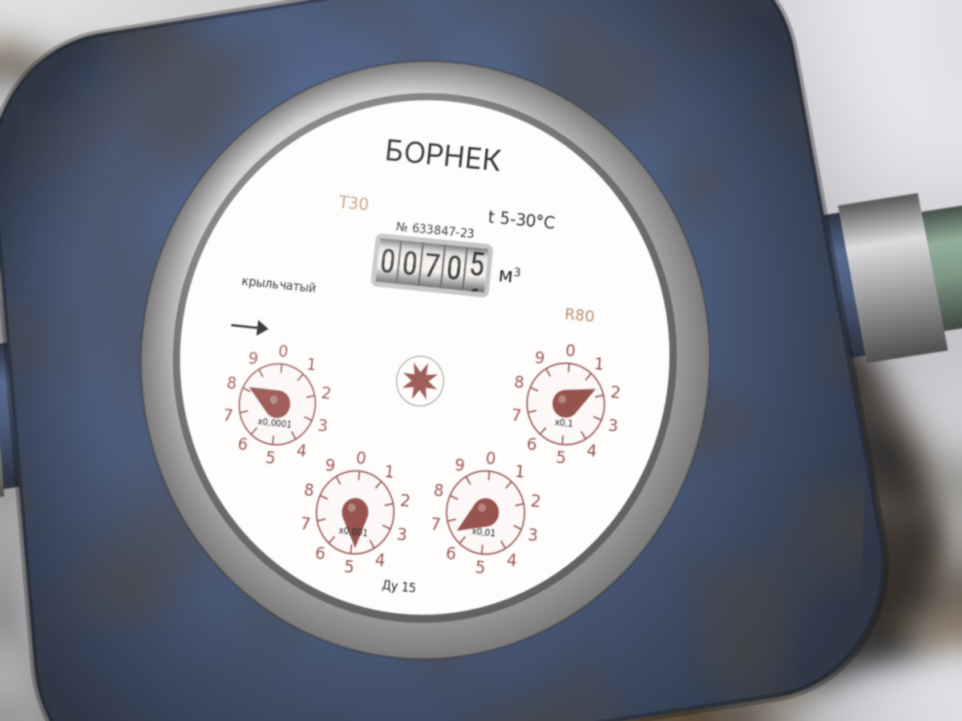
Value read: 705.1648
